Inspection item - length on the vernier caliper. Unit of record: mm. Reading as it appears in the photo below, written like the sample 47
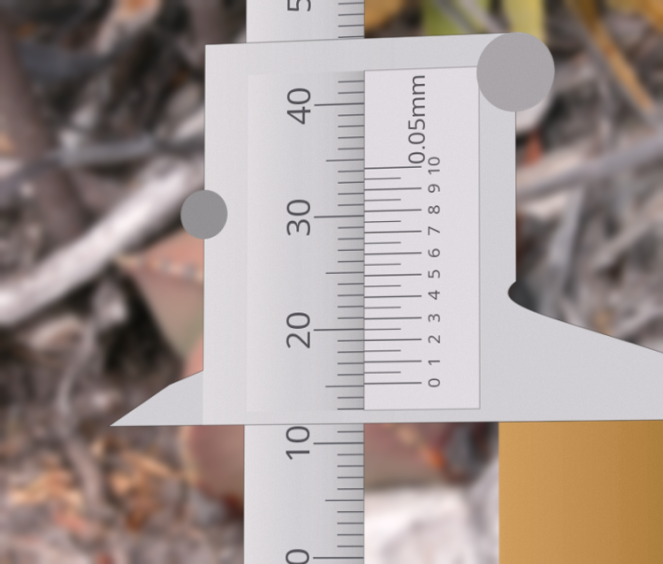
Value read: 15.2
